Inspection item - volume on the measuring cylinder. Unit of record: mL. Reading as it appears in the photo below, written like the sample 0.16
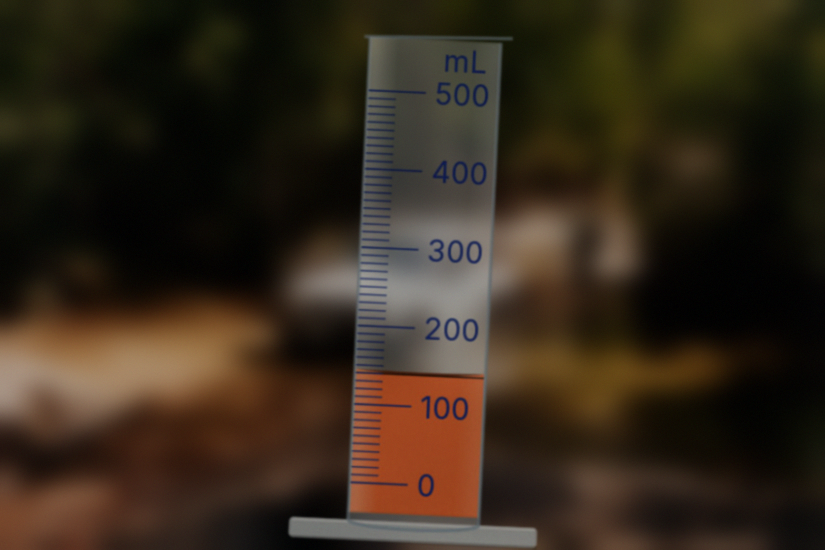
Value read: 140
